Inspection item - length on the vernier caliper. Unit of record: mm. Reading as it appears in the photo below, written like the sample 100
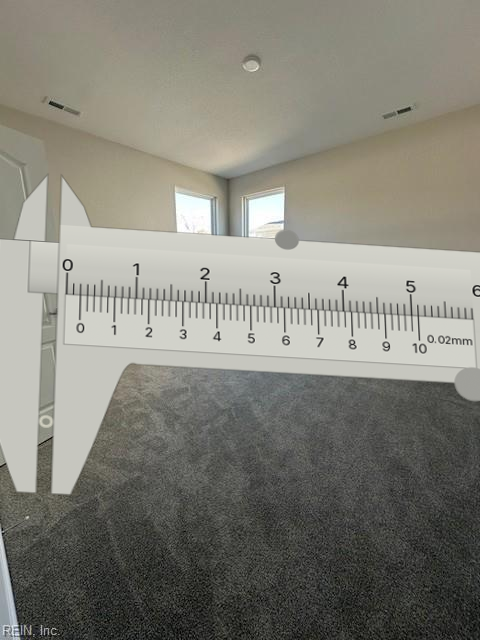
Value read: 2.0
